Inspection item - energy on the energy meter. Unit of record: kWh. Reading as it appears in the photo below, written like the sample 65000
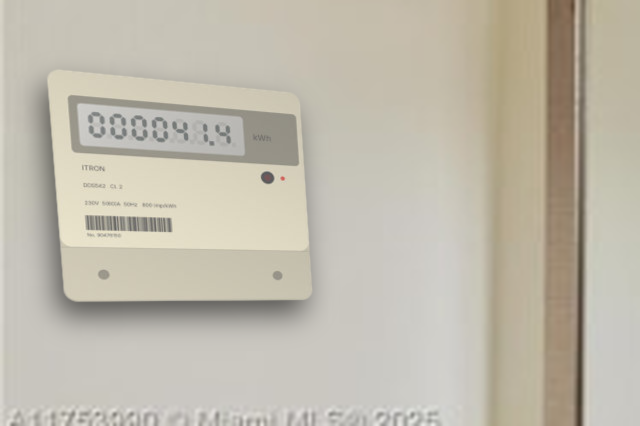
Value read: 41.4
